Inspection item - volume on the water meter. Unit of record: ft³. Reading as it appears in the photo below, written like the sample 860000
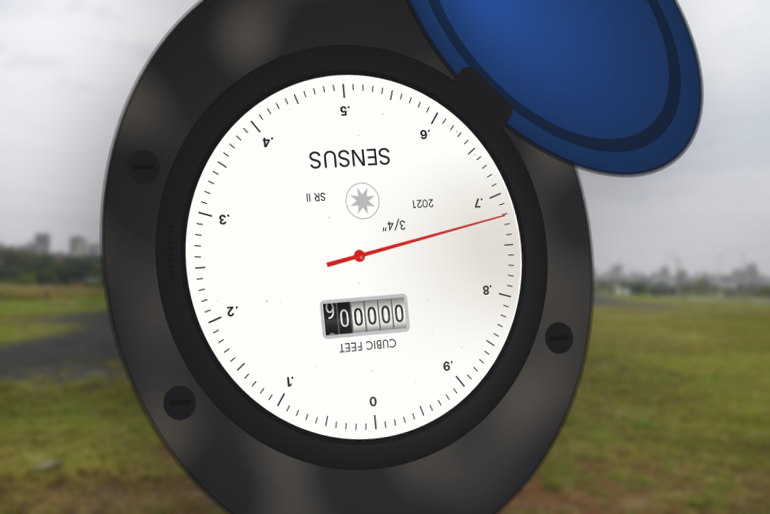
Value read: 5.72
